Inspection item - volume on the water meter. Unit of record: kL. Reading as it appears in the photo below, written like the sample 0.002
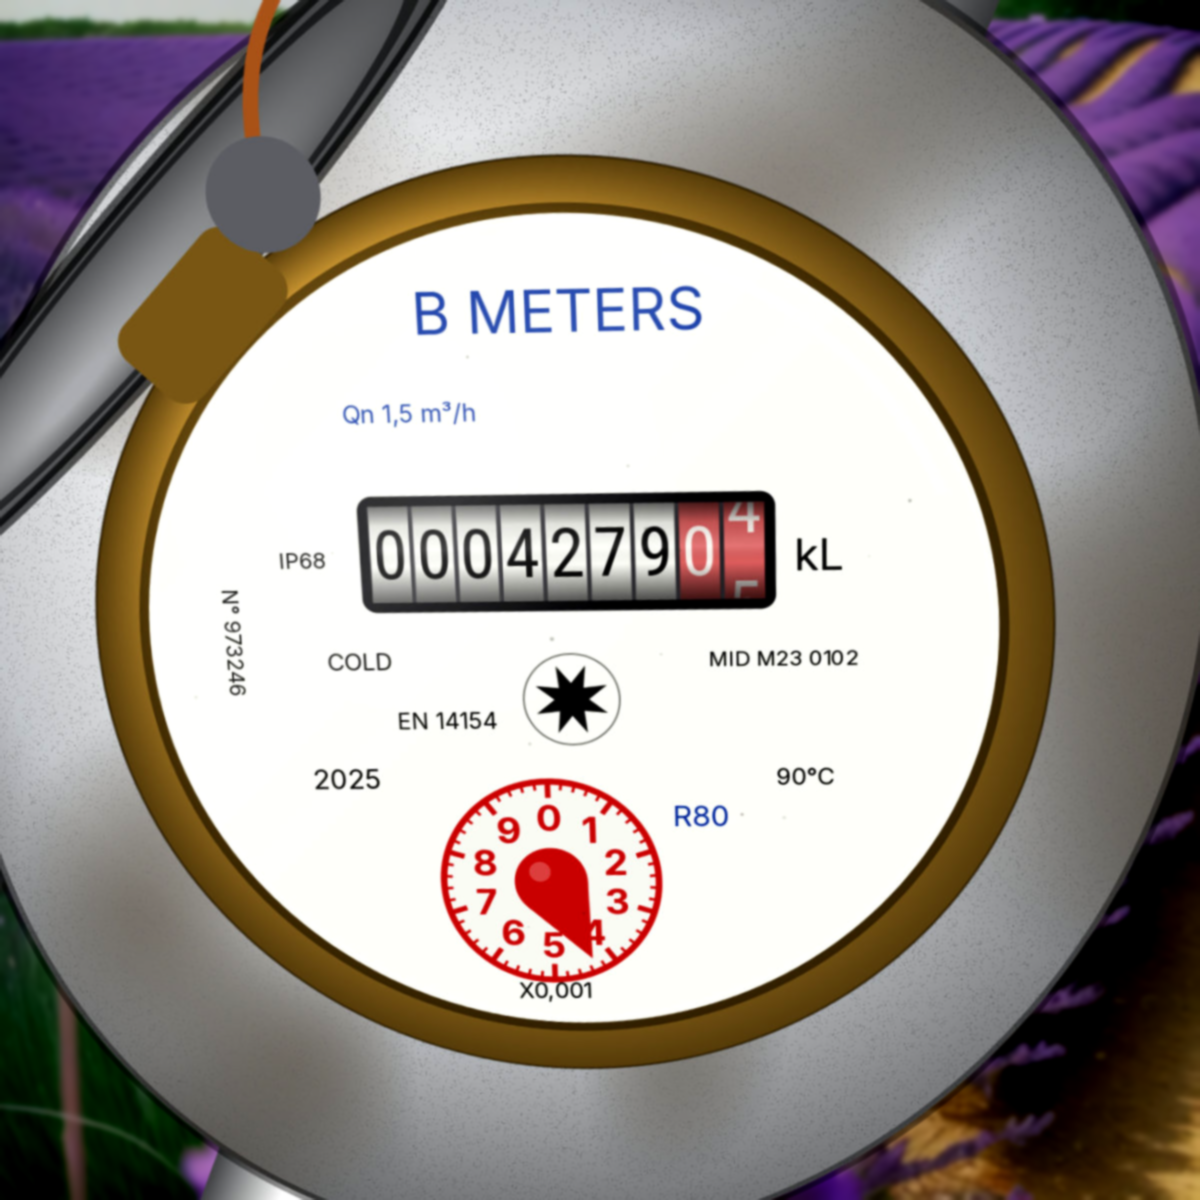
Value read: 4279.044
